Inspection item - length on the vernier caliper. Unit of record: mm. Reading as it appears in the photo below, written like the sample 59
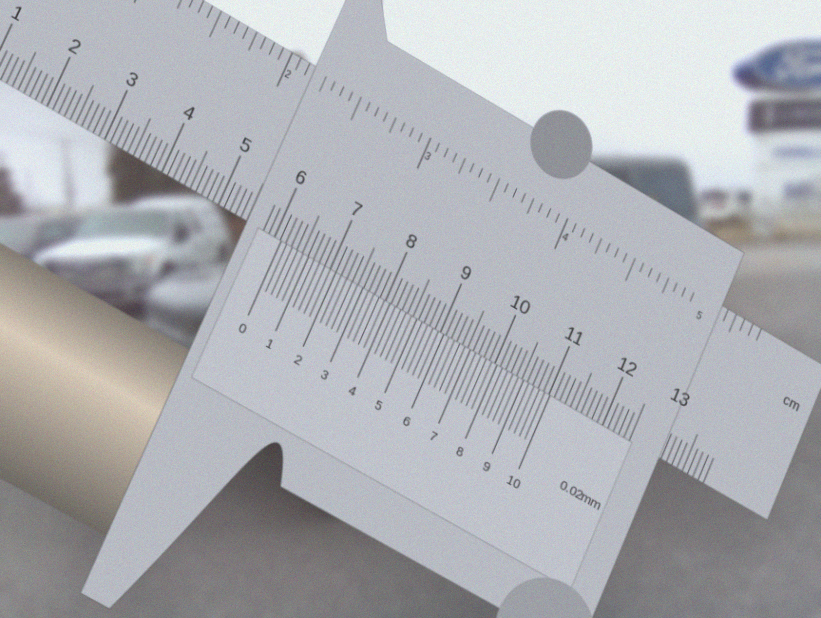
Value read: 61.2
